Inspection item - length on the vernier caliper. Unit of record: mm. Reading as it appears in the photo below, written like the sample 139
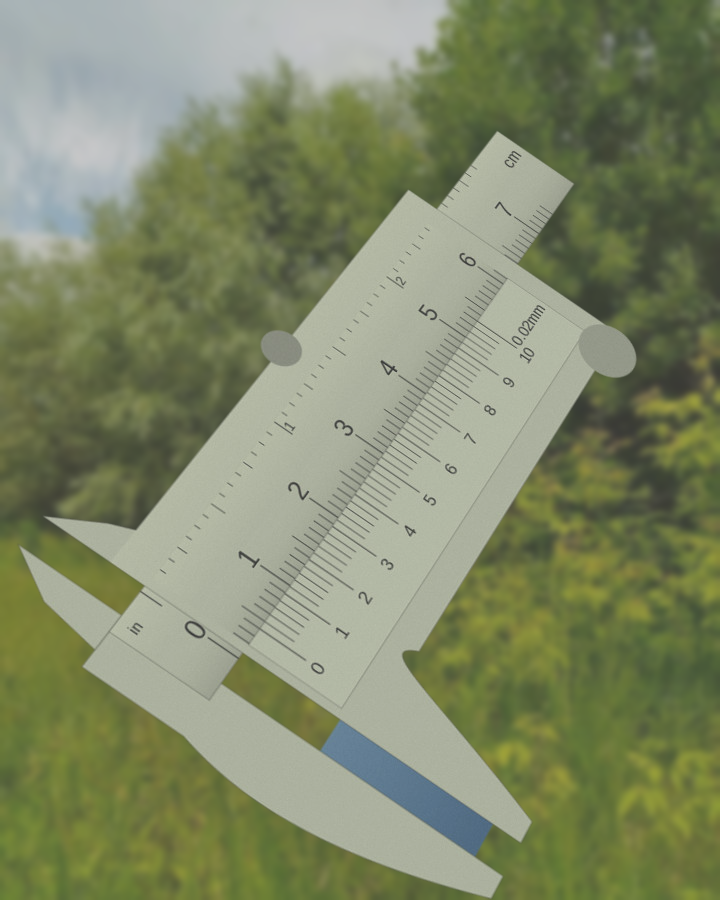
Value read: 4.0
